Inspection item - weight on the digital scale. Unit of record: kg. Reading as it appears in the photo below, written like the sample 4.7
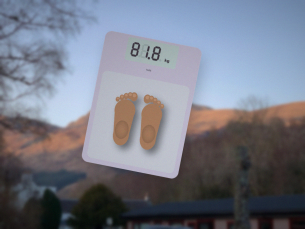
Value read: 81.8
